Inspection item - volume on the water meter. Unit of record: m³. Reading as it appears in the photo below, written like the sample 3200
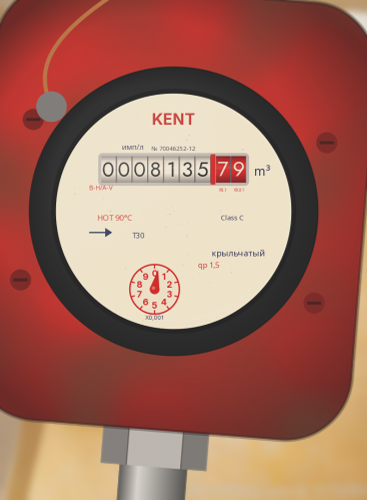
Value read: 8135.790
